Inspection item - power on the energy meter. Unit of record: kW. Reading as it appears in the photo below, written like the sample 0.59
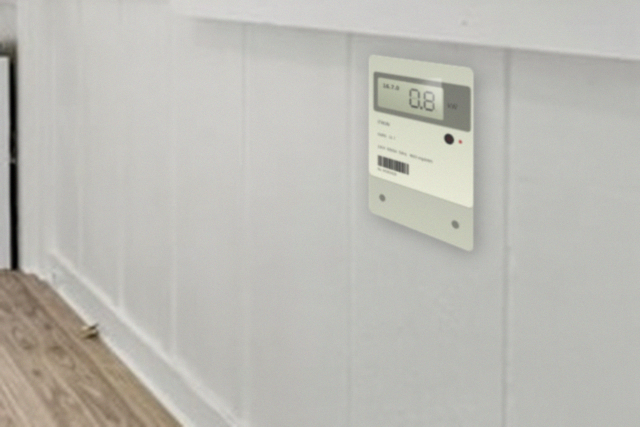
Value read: 0.8
